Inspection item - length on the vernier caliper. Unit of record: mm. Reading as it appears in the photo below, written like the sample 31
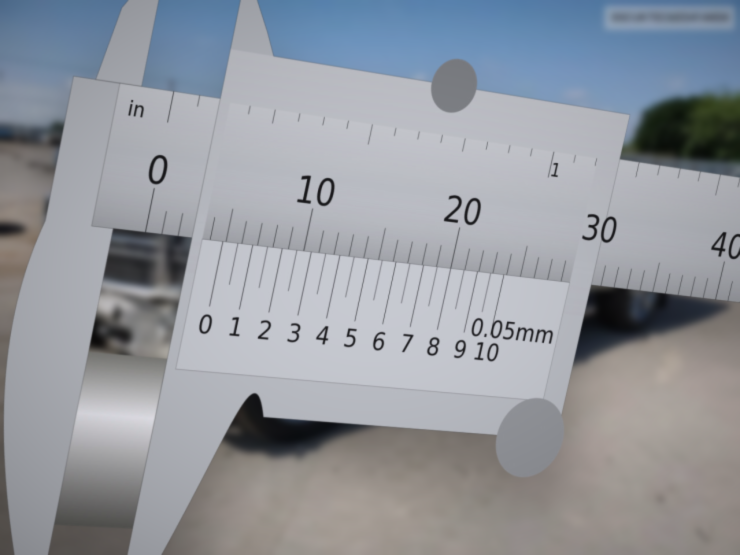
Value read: 4.8
